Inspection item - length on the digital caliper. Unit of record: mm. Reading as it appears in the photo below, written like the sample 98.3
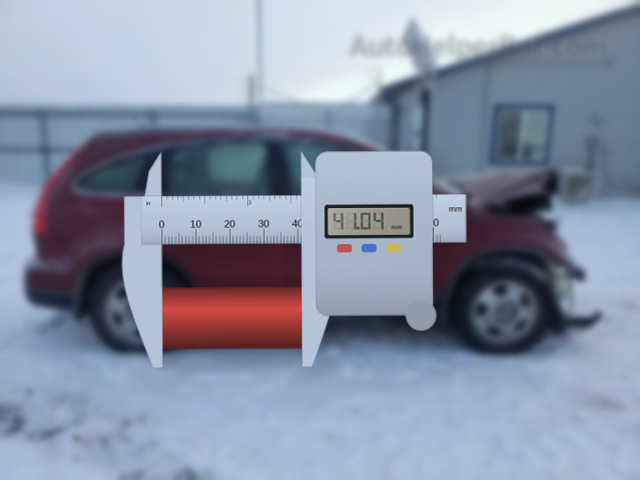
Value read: 41.04
